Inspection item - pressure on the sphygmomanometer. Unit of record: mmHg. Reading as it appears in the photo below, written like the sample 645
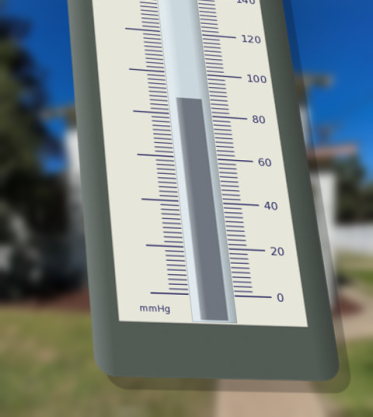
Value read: 88
